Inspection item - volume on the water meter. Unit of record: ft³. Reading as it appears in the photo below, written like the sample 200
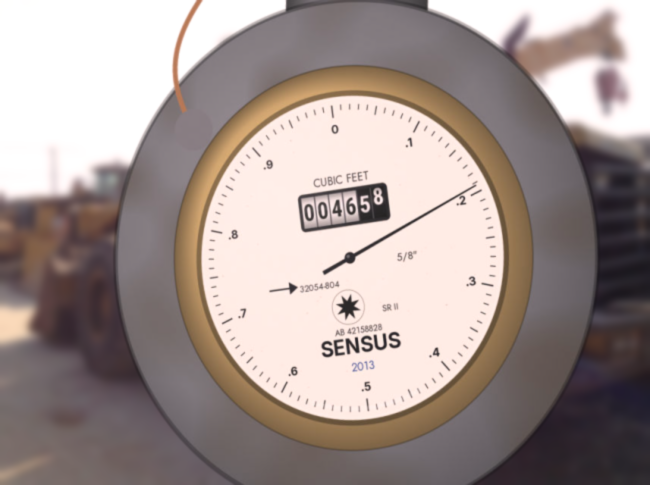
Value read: 4658.19
